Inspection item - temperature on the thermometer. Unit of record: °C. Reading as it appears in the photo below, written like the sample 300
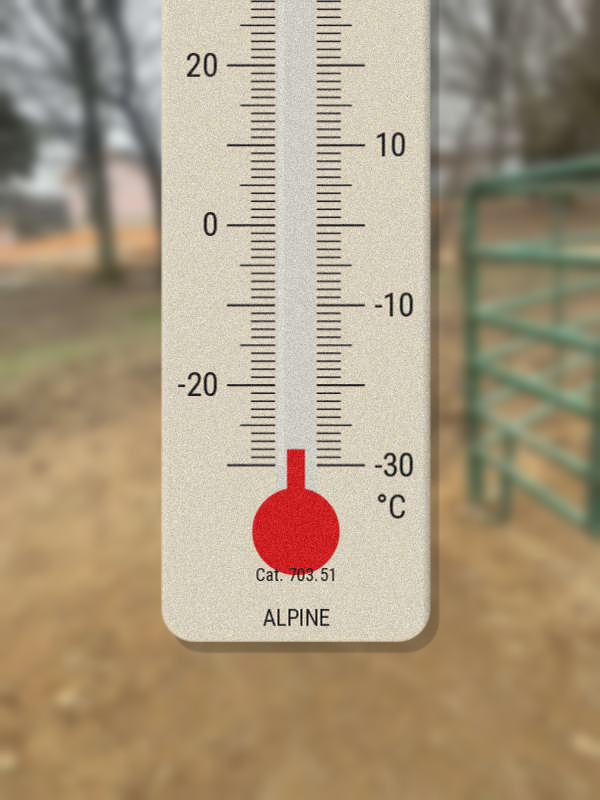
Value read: -28
